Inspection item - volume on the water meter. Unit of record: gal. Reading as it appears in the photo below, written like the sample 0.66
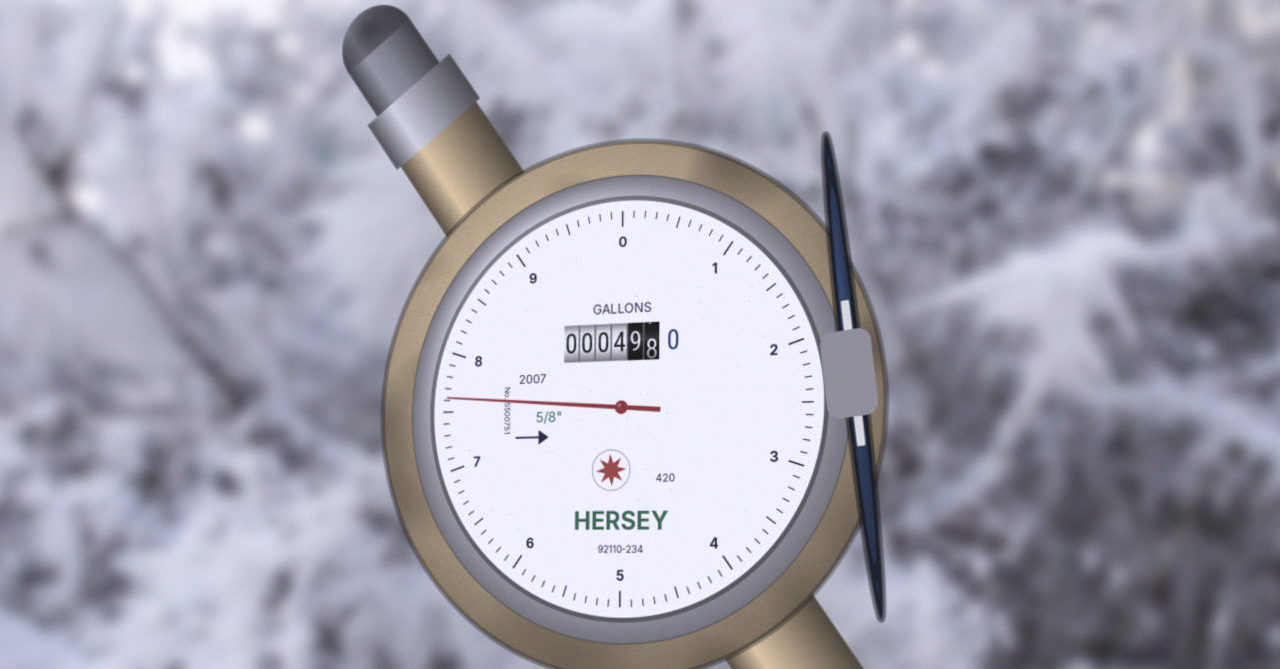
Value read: 4977.6
